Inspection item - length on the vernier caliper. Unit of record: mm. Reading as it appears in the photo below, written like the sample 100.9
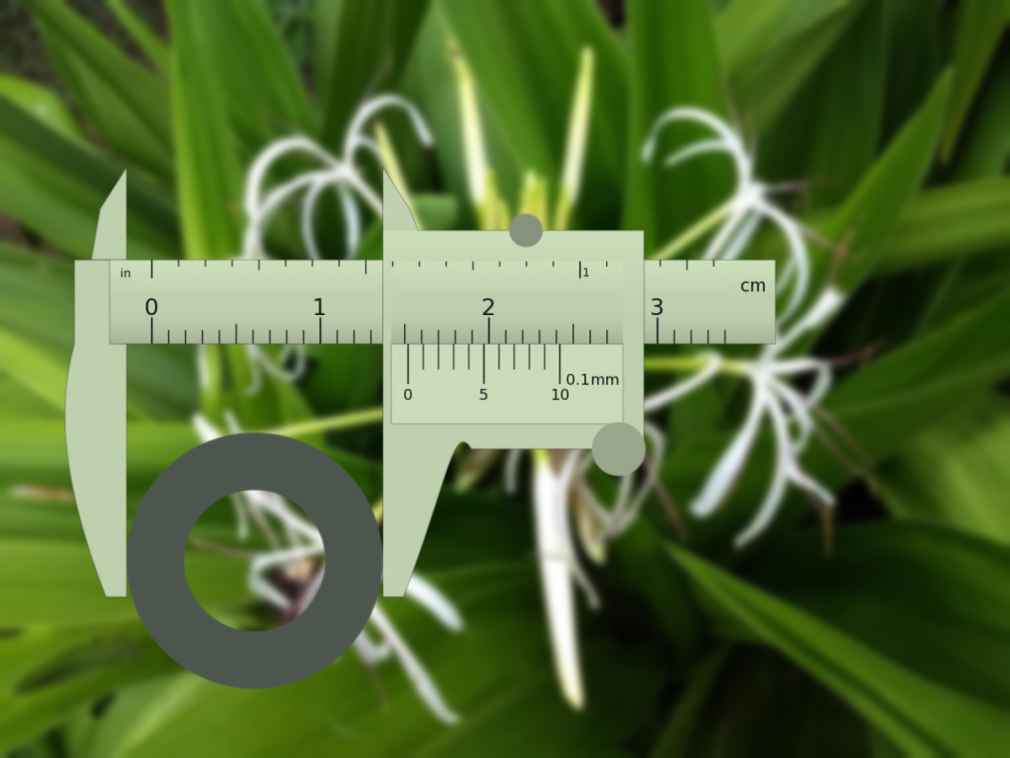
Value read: 15.2
